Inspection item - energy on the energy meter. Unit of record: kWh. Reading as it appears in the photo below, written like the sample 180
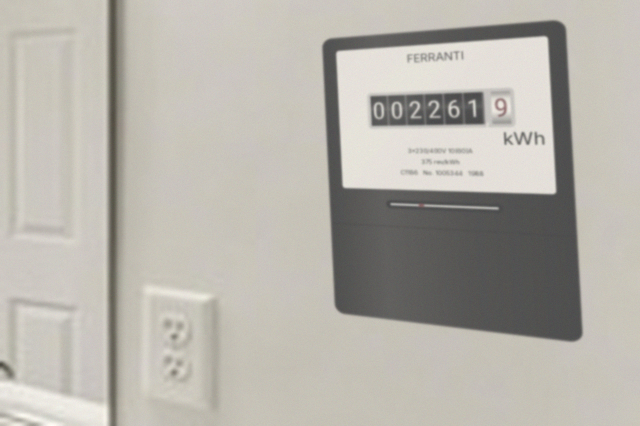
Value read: 2261.9
